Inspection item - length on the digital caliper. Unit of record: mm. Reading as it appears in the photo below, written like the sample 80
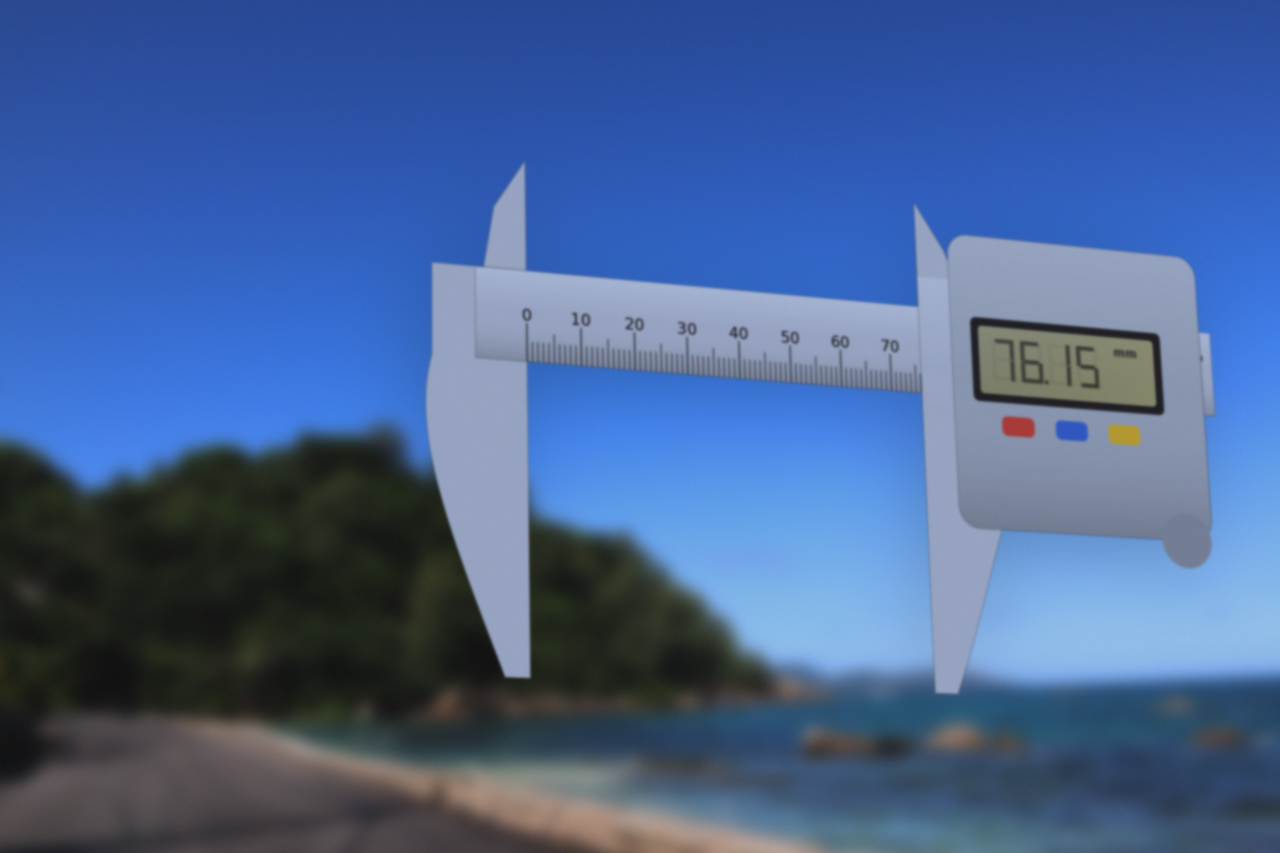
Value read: 76.15
